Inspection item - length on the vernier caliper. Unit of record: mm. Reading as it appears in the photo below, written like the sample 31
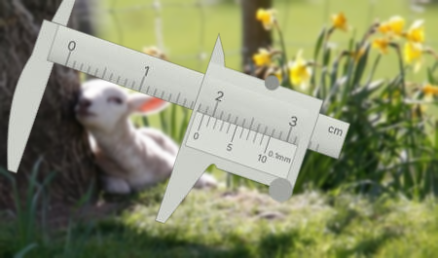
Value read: 18.8
